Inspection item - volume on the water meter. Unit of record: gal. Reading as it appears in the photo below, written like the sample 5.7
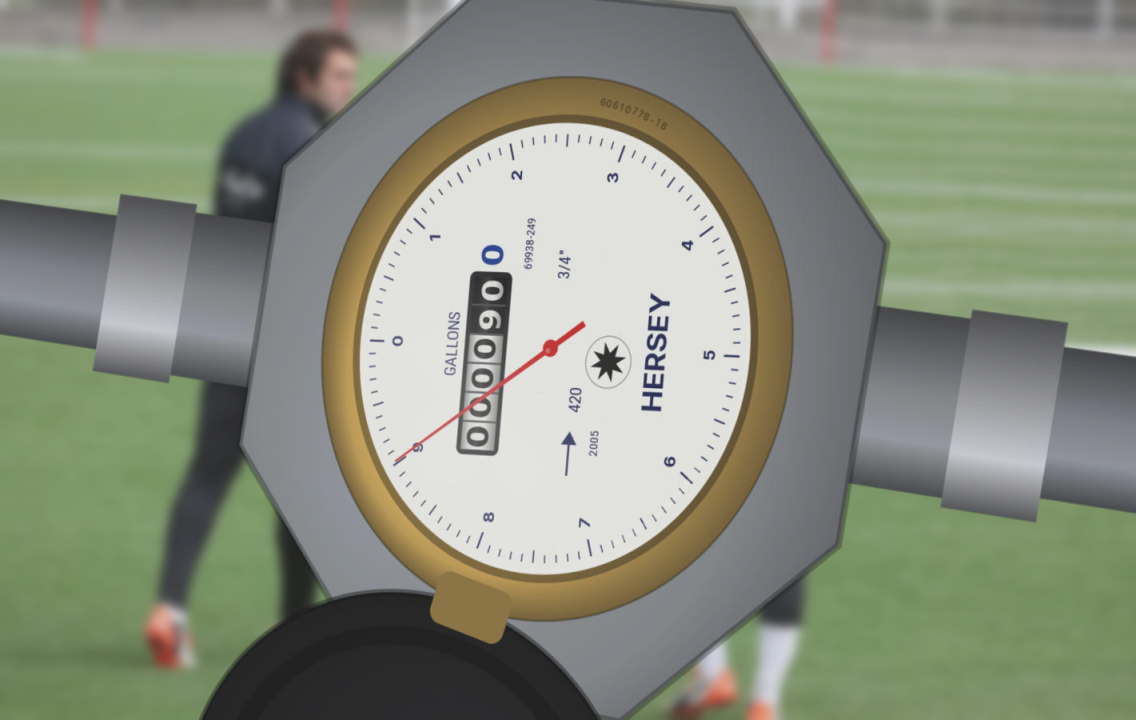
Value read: 899.0
